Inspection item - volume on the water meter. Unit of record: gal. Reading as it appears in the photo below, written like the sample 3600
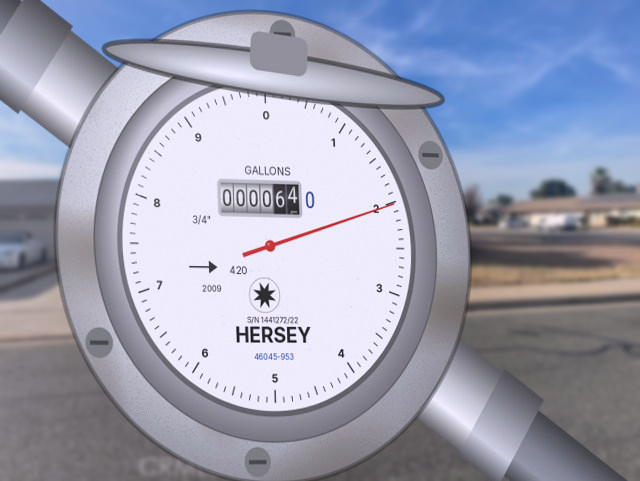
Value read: 642.0
